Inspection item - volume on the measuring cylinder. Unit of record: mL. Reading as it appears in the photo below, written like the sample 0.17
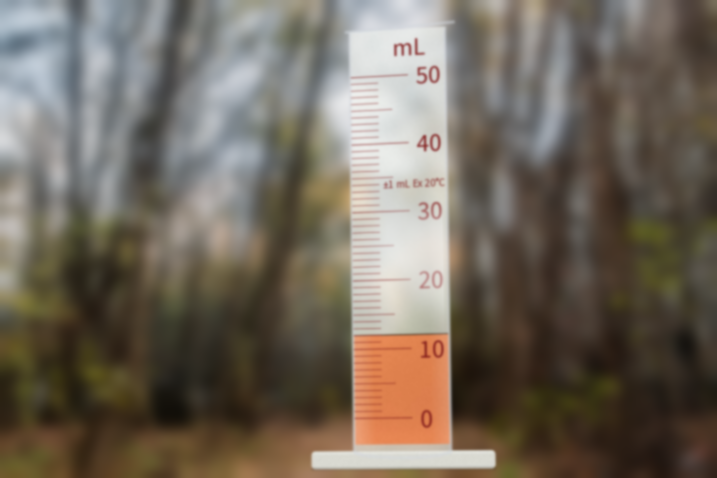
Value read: 12
